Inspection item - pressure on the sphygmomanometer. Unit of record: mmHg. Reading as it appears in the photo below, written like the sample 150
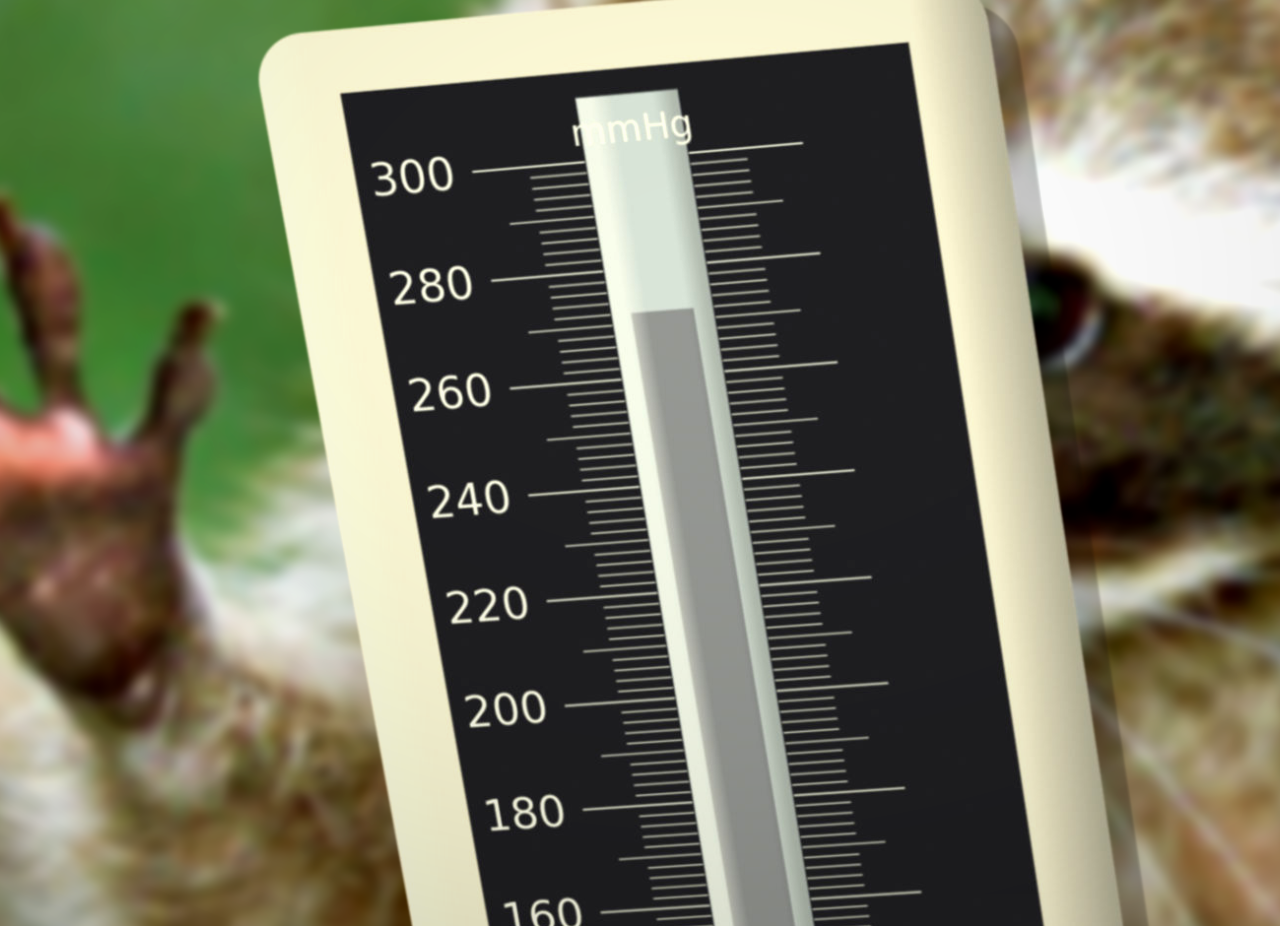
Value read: 272
